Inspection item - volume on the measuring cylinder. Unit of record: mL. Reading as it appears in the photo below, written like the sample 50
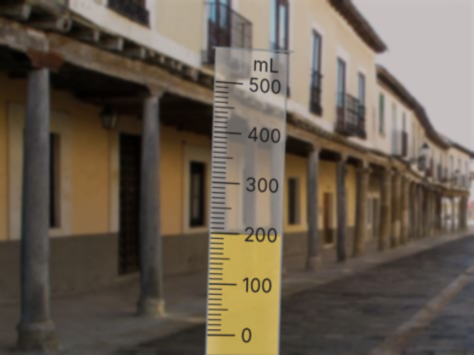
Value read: 200
